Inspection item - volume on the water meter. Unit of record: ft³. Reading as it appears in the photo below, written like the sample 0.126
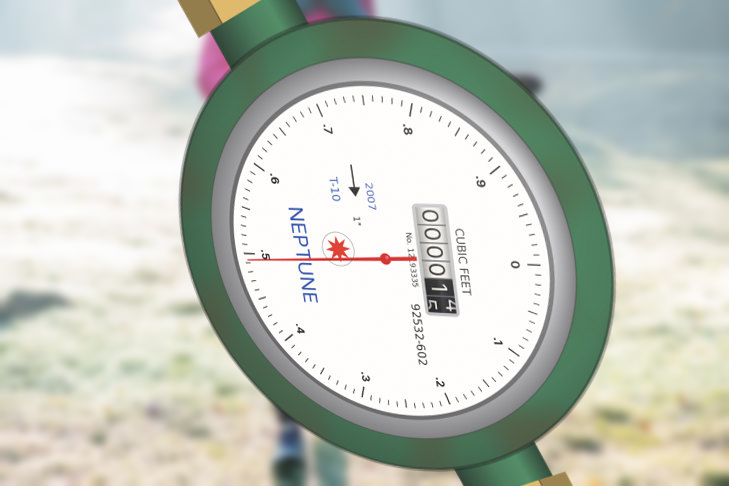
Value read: 14.49
